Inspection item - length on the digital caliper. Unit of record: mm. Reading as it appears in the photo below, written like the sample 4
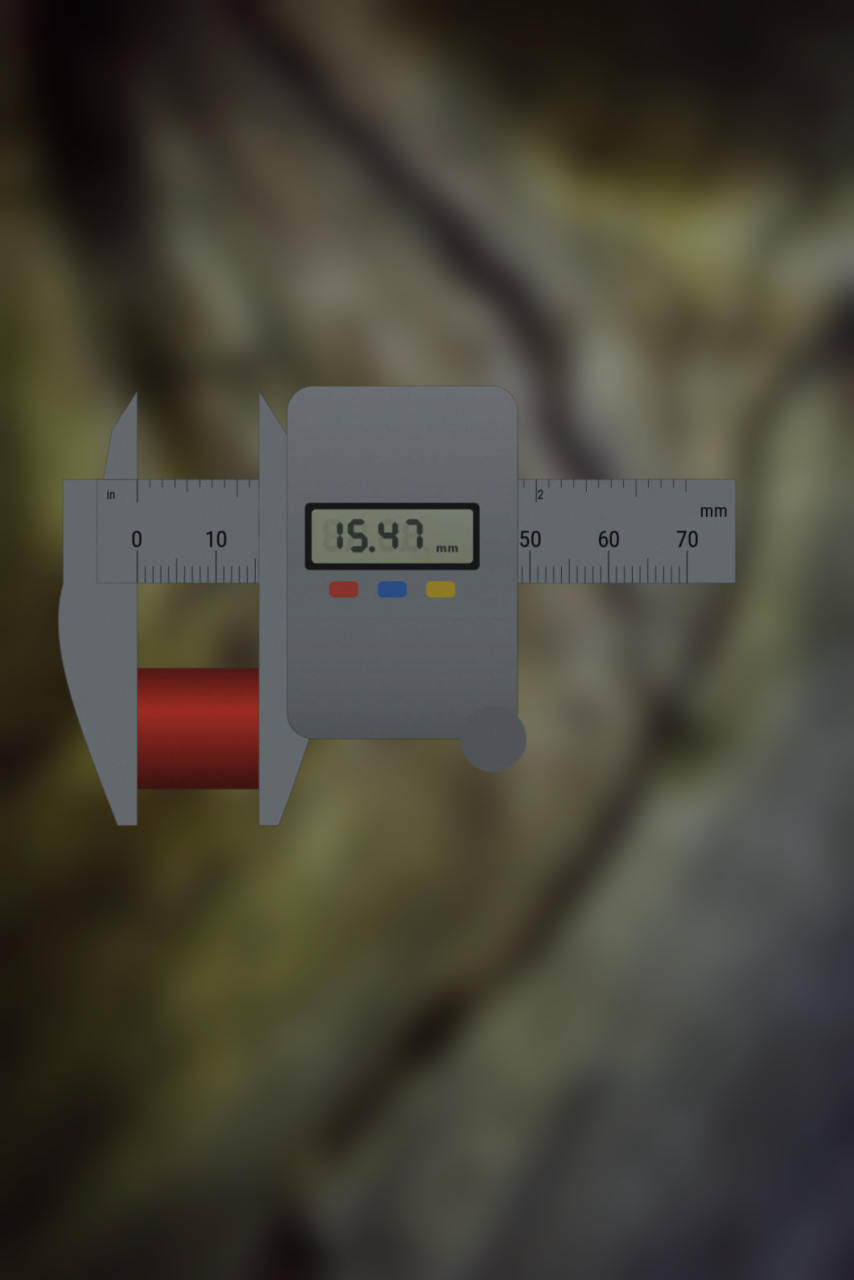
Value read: 15.47
